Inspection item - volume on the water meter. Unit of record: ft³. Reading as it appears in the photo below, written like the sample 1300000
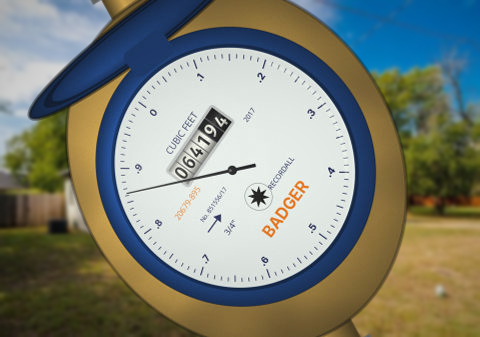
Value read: 64193.86
